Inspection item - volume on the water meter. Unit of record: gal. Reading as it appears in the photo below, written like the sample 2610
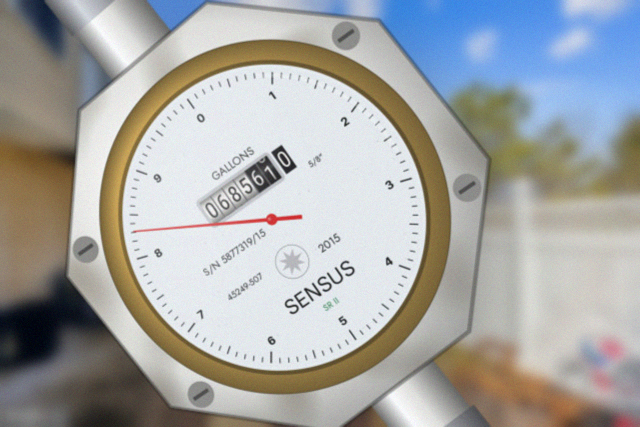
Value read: 685608.3
